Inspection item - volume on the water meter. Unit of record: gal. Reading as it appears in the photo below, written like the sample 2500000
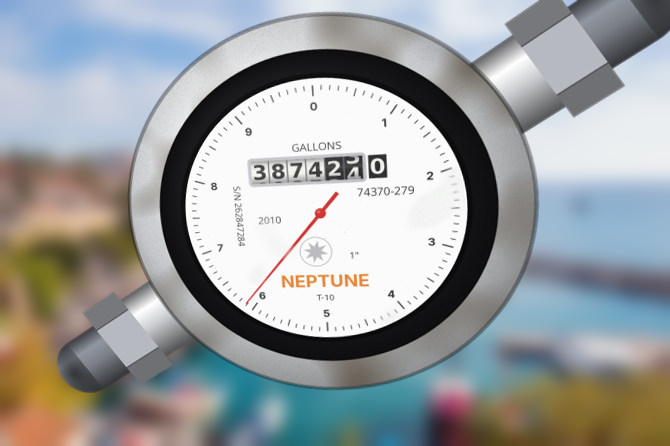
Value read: 3874236.1
